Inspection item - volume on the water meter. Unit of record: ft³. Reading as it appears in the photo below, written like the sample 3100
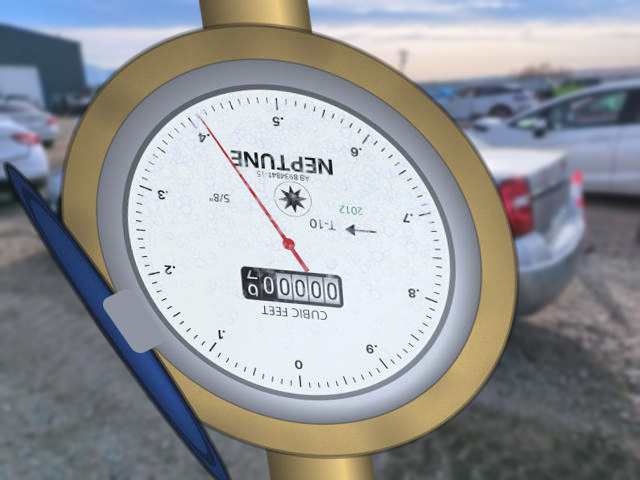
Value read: 6.41
